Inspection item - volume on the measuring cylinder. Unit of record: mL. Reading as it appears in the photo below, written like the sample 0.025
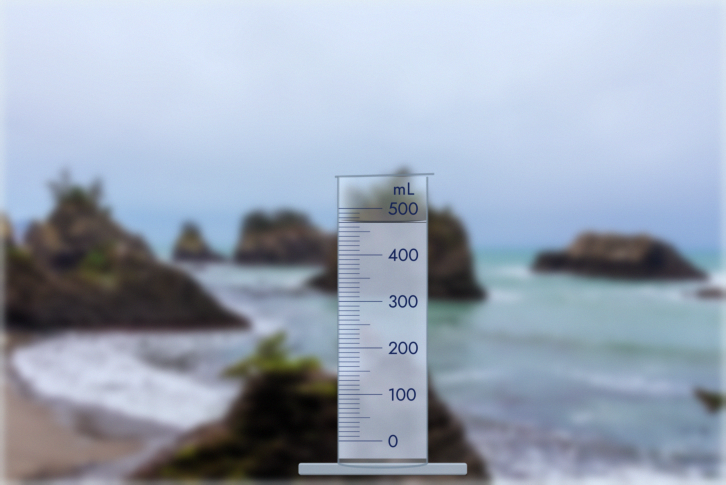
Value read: 470
